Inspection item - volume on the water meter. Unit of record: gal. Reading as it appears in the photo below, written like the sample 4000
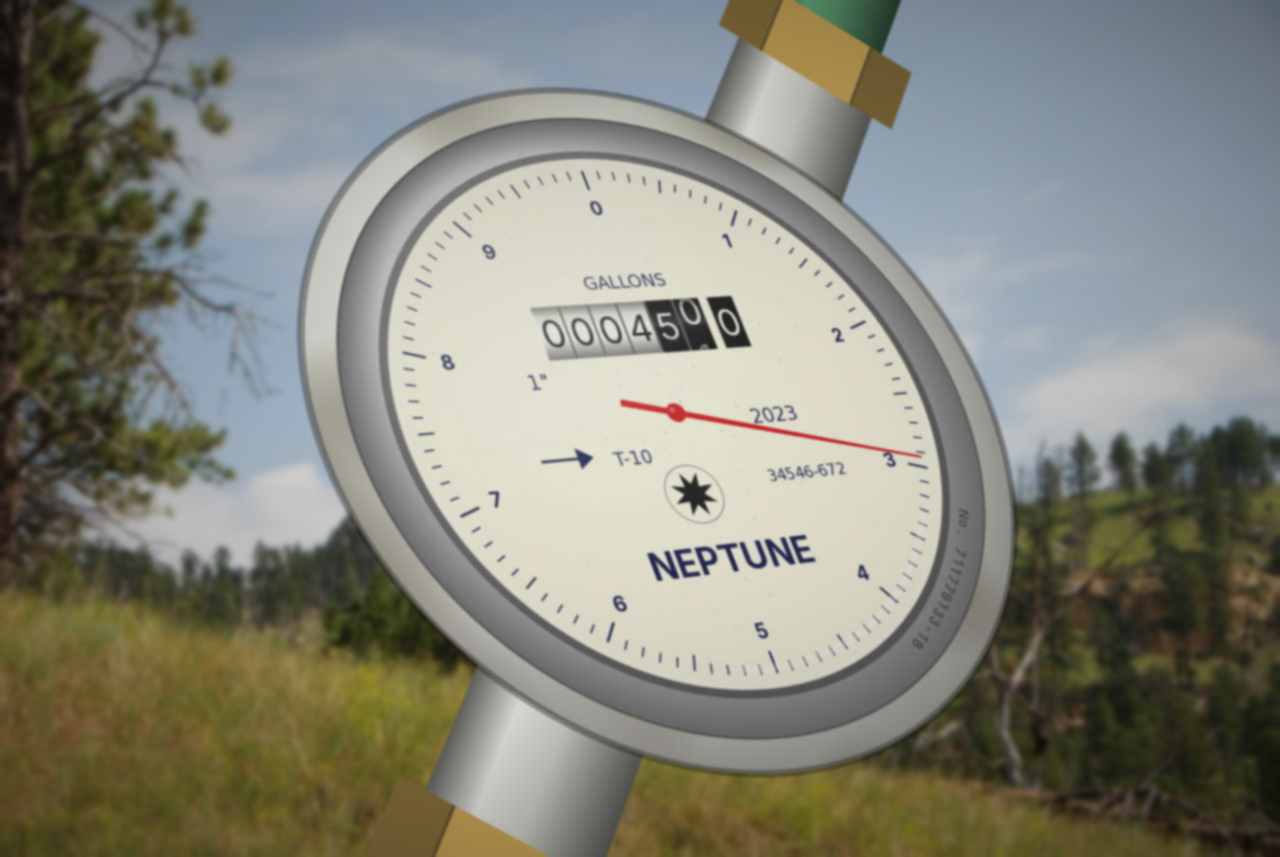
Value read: 4502.9
